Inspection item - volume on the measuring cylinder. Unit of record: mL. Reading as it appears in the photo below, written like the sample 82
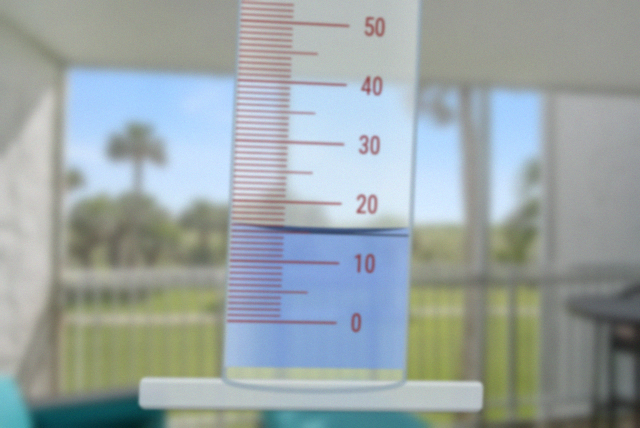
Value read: 15
